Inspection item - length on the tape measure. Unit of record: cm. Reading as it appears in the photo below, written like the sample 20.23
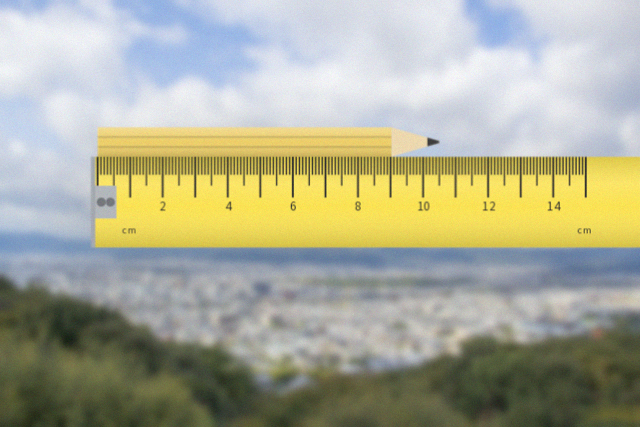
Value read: 10.5
